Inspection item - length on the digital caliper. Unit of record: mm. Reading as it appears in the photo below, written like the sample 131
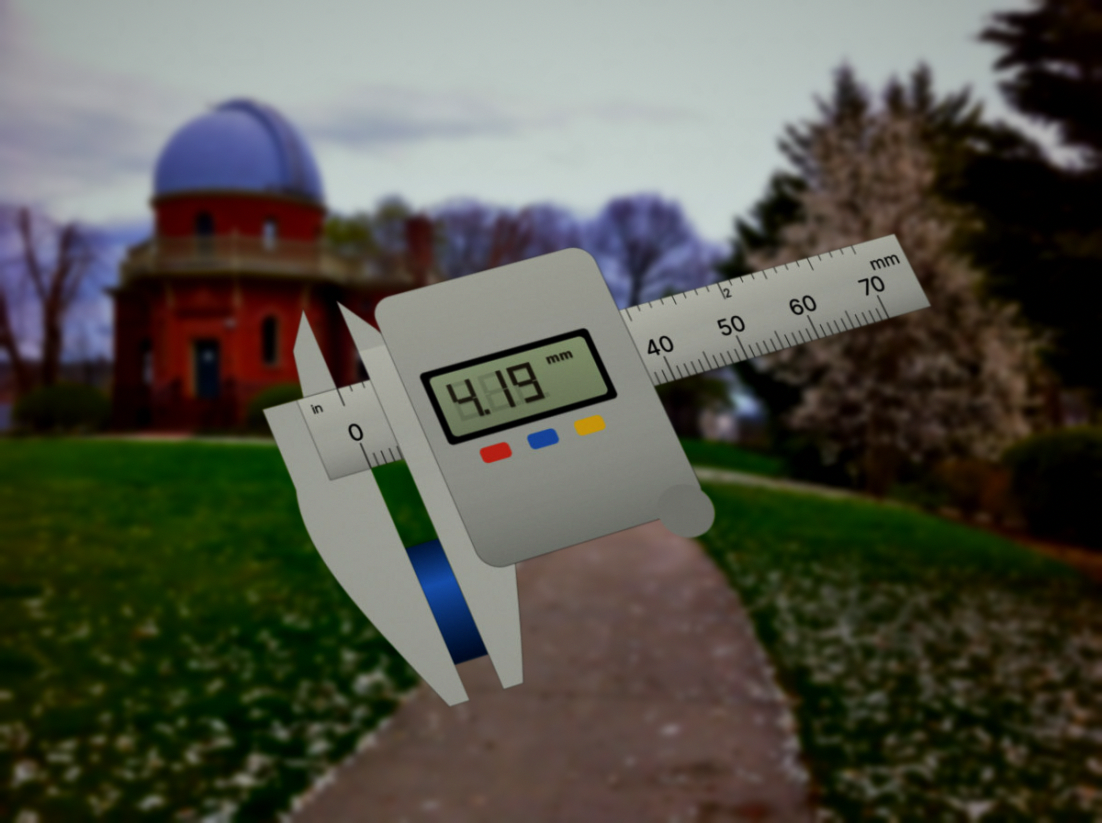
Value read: 4.19
